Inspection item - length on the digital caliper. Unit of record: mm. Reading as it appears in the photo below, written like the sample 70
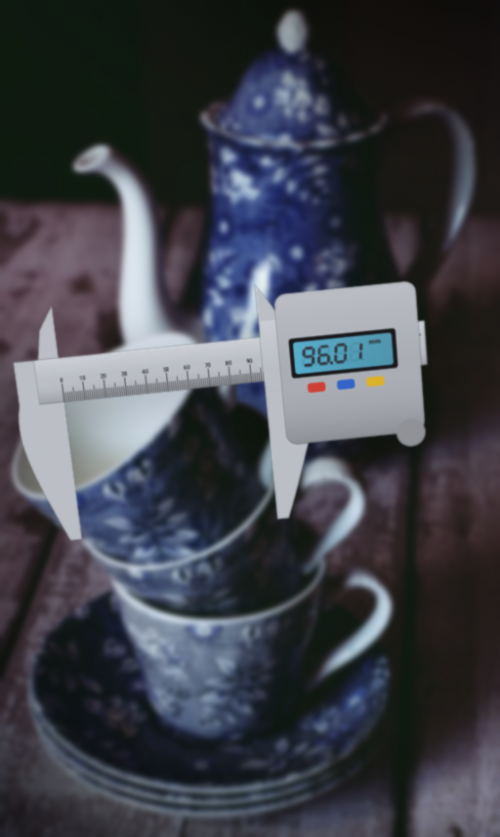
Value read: 96.01
